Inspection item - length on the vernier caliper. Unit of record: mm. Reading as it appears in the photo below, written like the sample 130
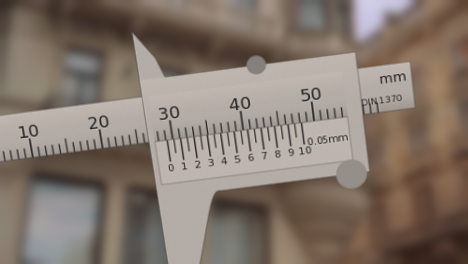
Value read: 29.2
